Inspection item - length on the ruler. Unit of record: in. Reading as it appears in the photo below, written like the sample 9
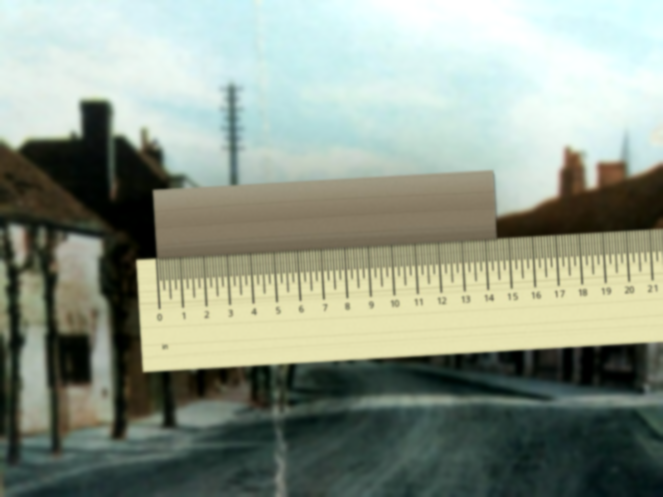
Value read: 14.5
